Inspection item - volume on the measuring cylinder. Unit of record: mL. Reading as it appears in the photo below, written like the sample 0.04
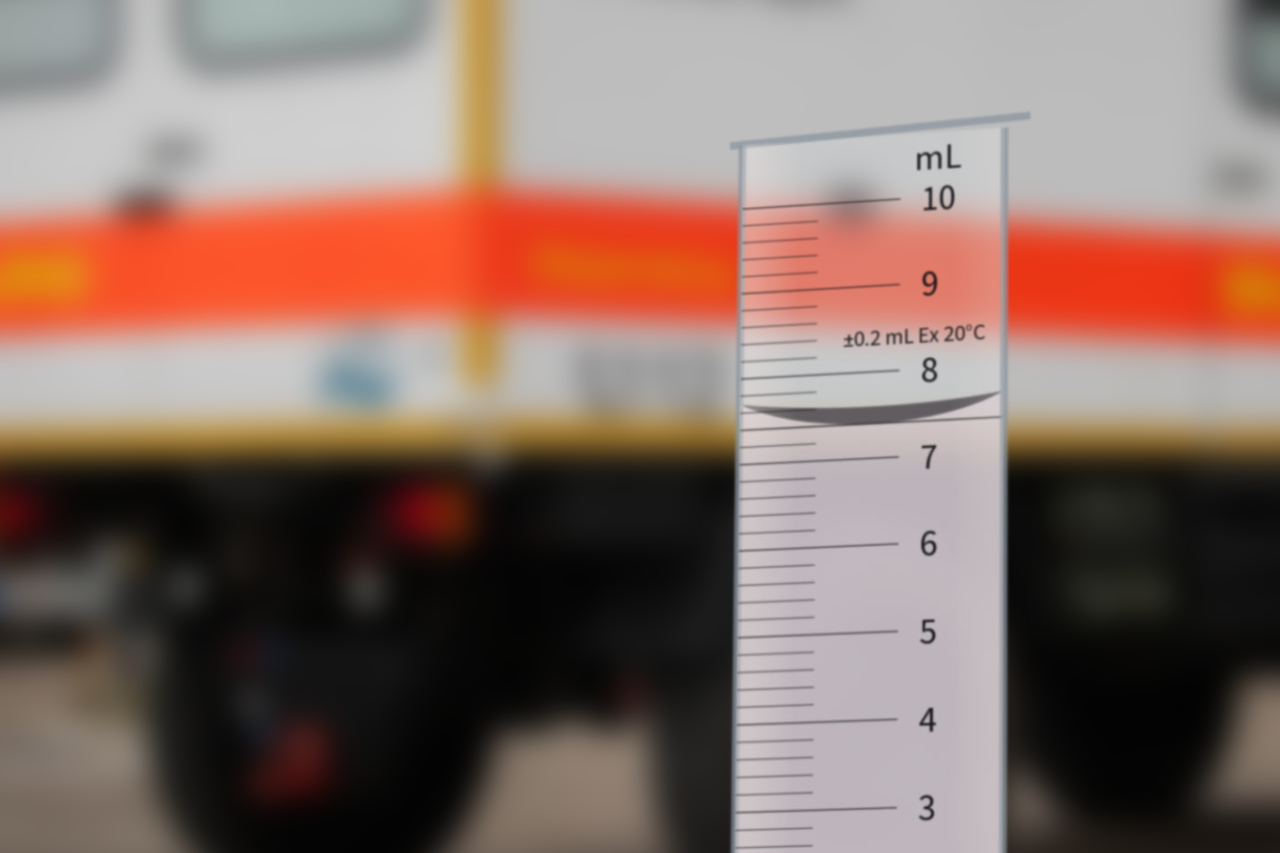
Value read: 7.4
